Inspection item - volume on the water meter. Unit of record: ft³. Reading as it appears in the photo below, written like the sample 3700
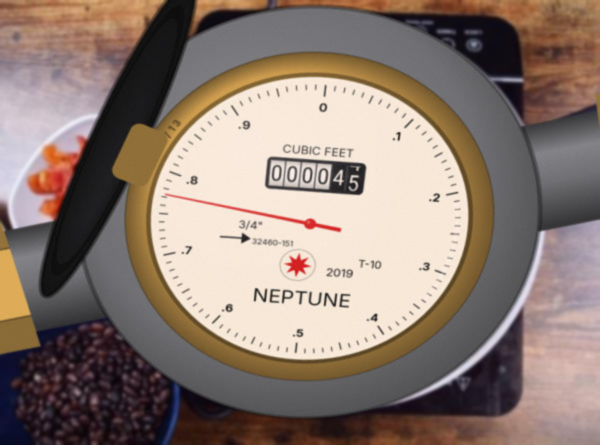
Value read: 44.77
